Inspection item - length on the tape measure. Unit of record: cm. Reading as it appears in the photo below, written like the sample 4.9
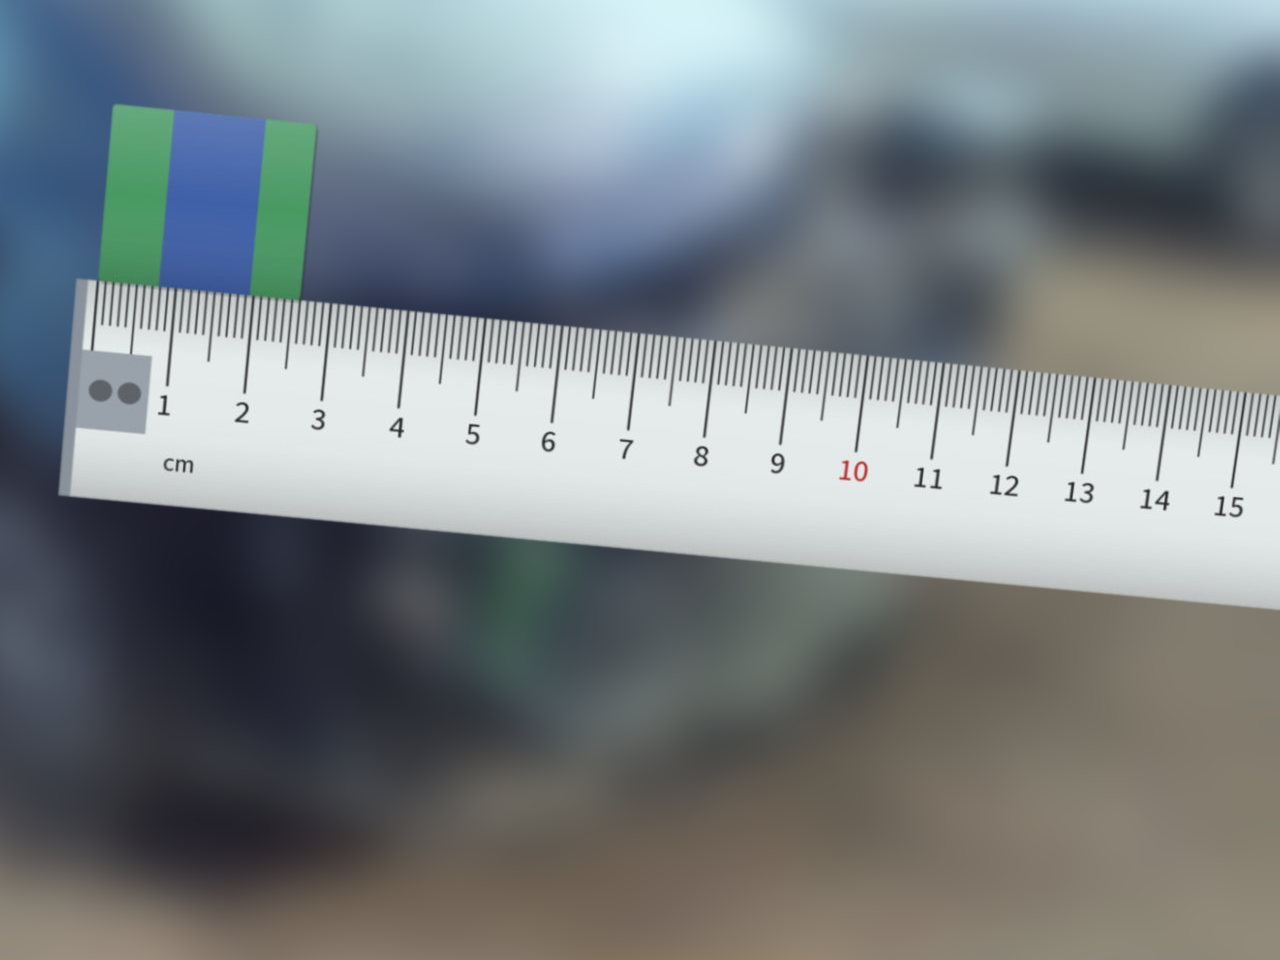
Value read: 2.6
